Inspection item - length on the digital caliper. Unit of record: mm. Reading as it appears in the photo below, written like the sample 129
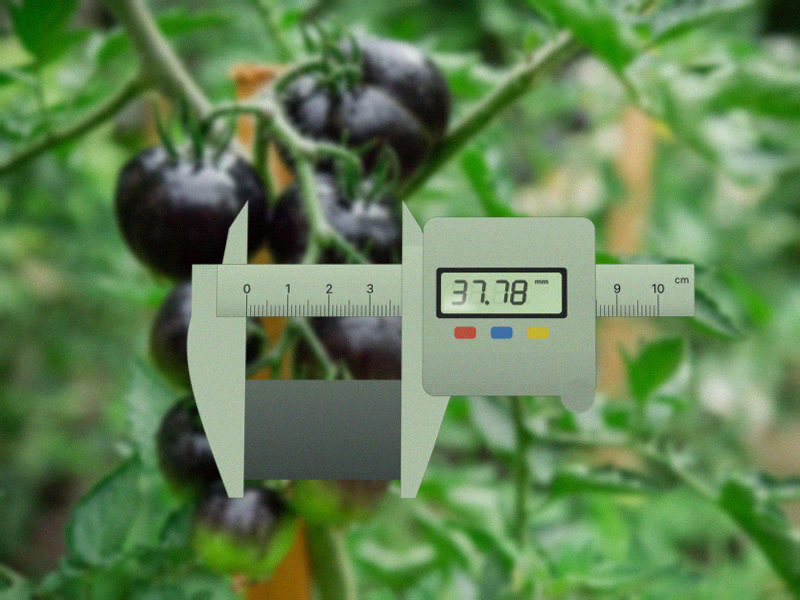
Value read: 37.78
